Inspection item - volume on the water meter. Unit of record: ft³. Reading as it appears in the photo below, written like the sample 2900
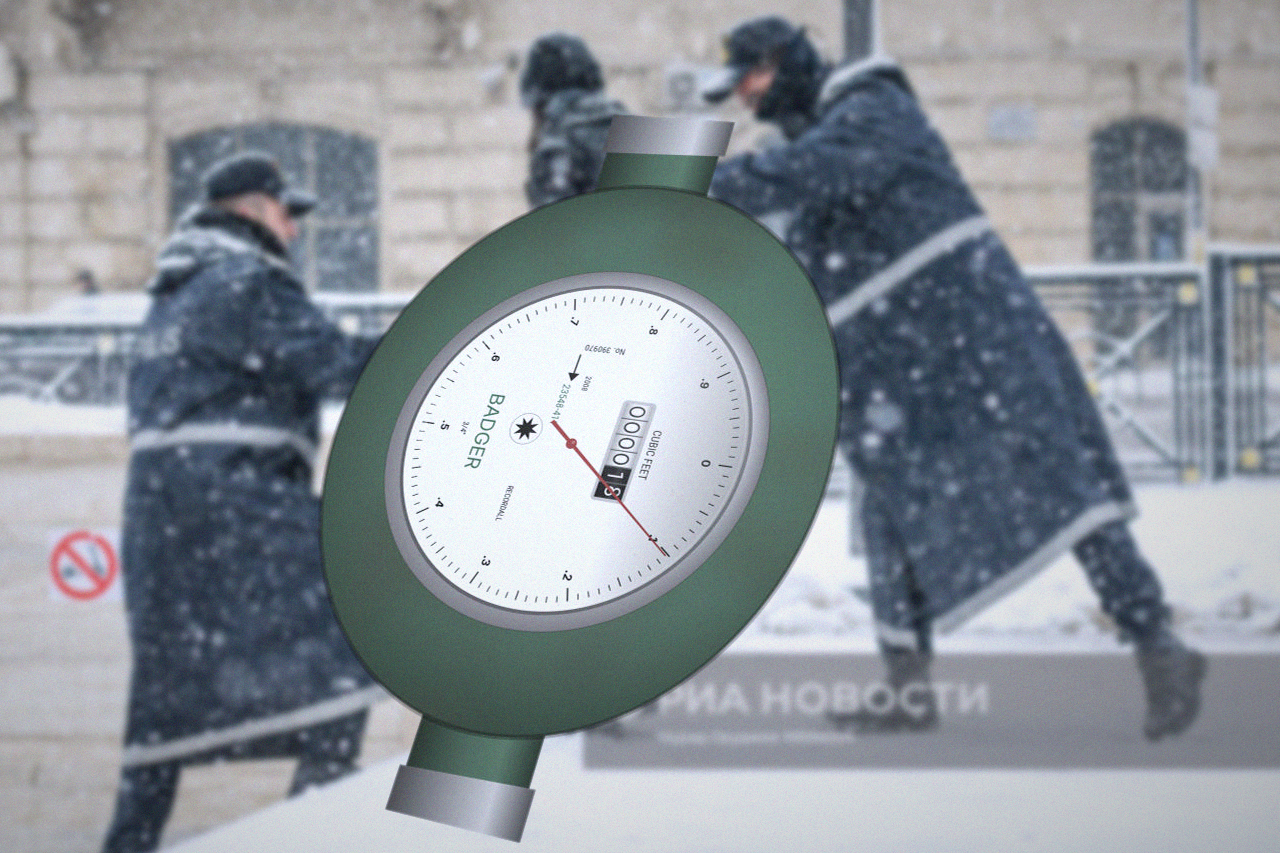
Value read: 18.10
